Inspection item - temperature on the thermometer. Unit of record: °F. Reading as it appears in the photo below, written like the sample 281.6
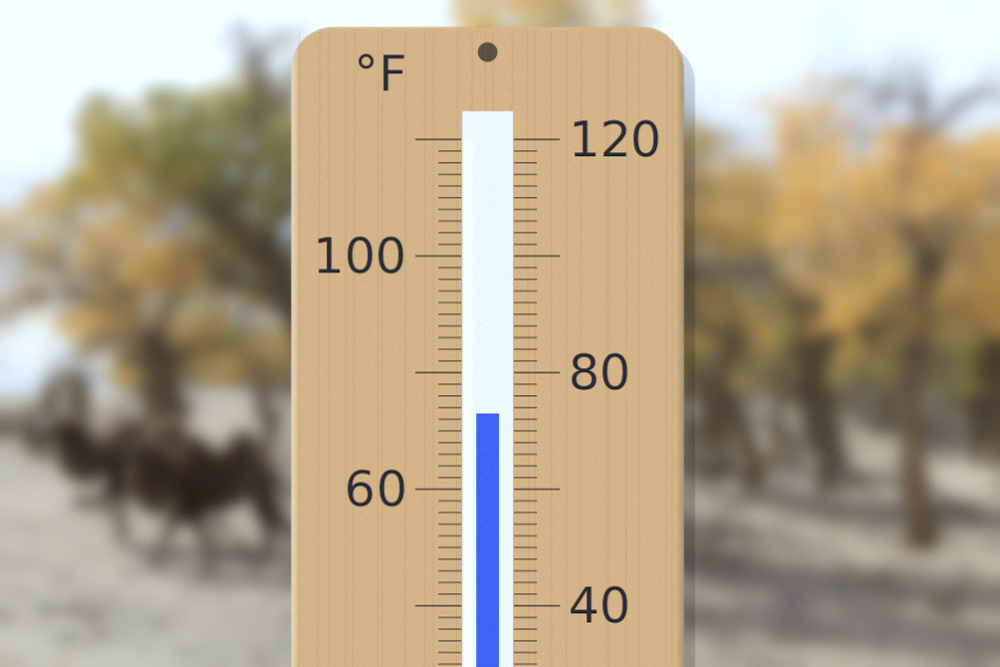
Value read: 73
